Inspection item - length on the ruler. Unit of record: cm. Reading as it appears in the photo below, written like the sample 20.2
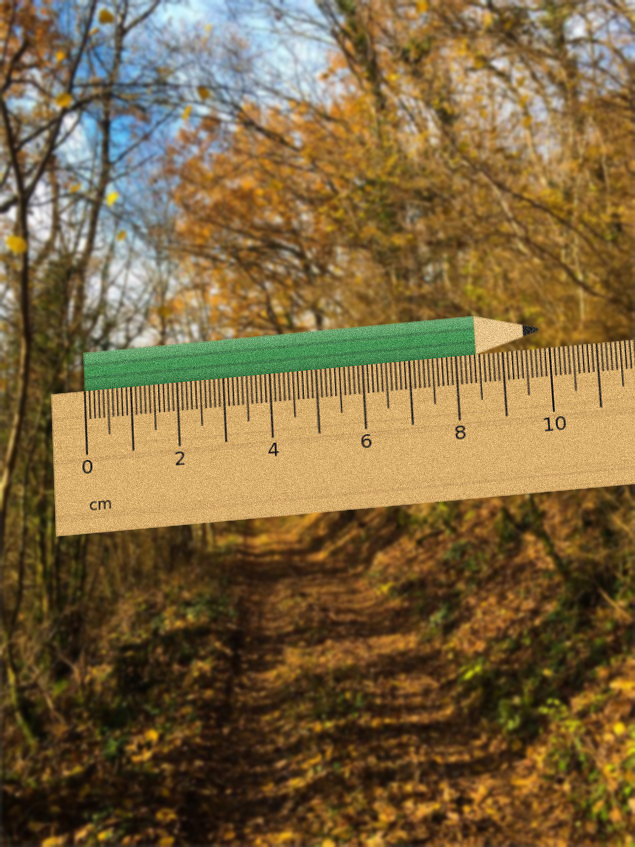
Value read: 9.8
